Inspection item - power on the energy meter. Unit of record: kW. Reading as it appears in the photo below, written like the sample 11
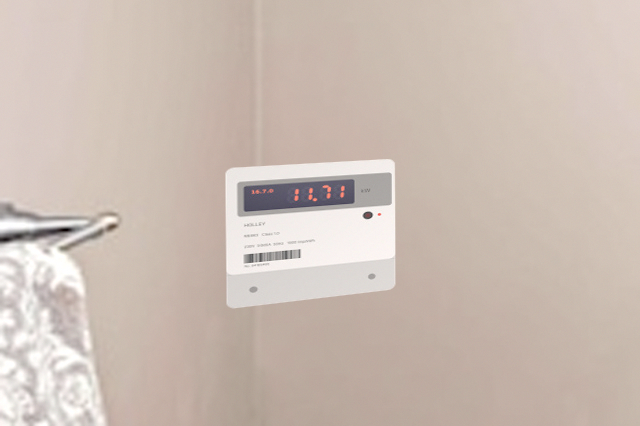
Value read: 11.71
